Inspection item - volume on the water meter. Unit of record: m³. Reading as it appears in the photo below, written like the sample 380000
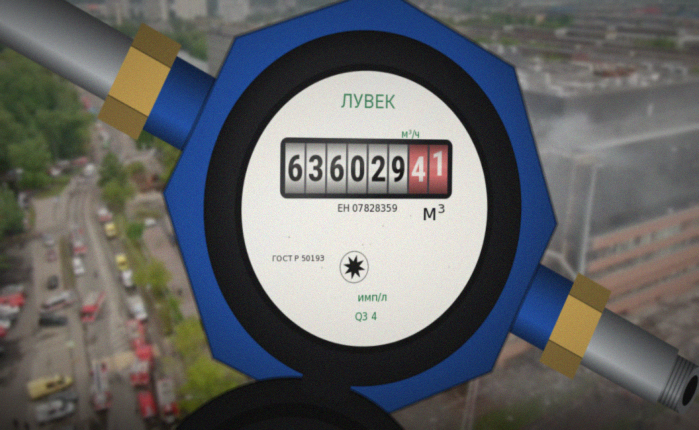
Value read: 636029.41
